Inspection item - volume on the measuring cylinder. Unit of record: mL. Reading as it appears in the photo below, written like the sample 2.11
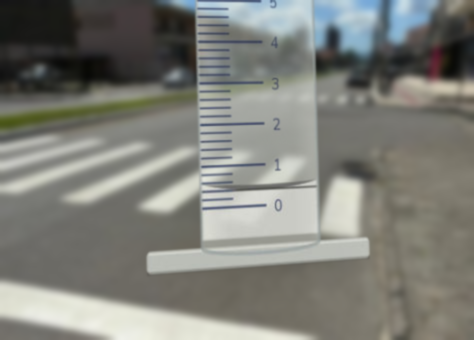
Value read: 0.4
